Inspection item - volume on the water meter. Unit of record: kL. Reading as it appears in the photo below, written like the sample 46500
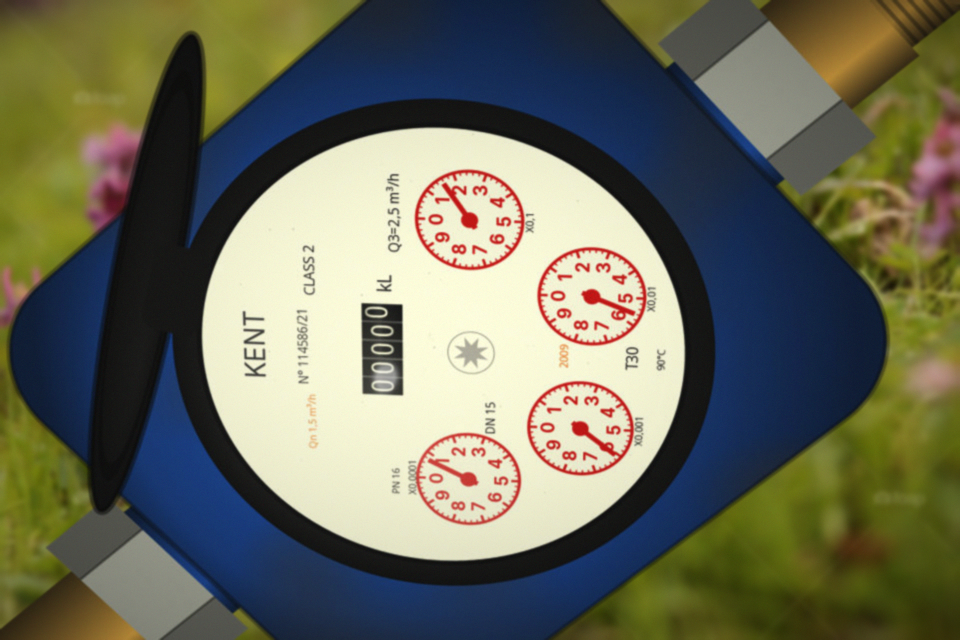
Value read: 0.1560
